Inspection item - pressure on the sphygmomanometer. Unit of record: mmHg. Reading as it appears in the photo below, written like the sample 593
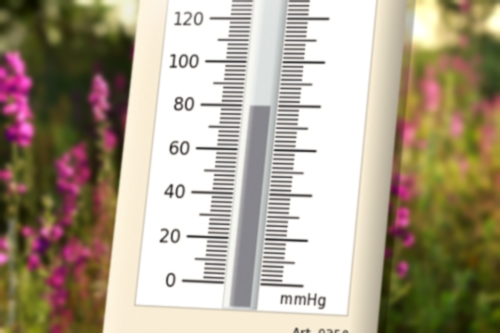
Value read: 80
